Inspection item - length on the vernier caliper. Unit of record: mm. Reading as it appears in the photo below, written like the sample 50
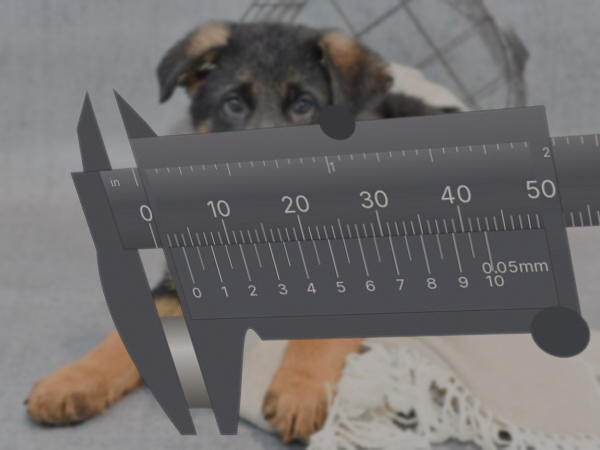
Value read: 3.6
